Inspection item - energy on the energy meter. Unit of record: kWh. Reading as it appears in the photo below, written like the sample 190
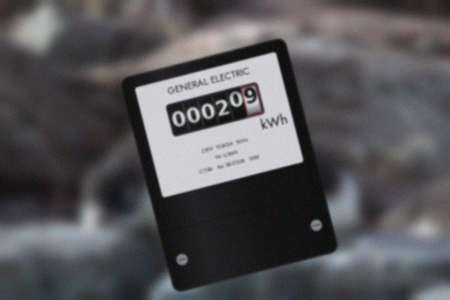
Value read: 20.9
